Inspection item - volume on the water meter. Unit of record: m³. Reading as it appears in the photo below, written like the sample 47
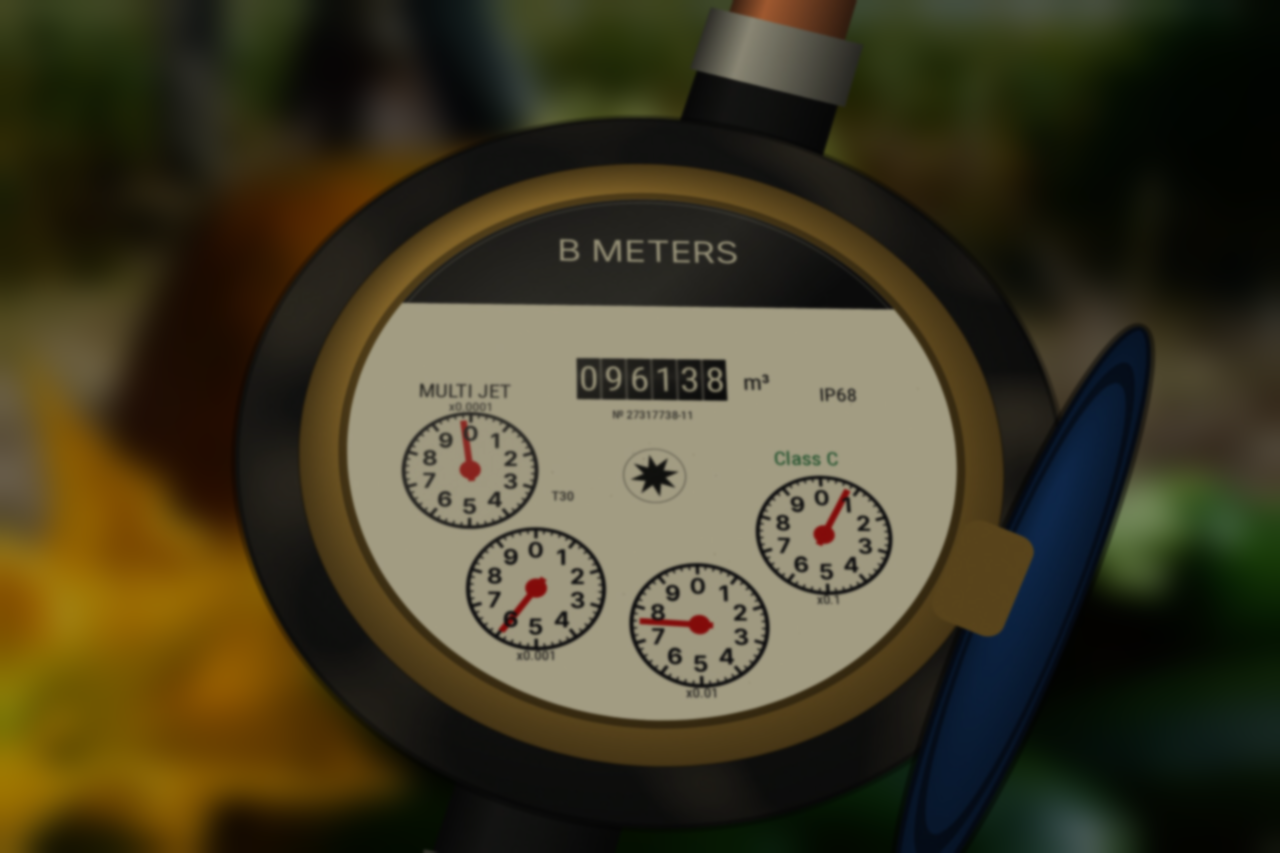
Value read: 96138.0759
